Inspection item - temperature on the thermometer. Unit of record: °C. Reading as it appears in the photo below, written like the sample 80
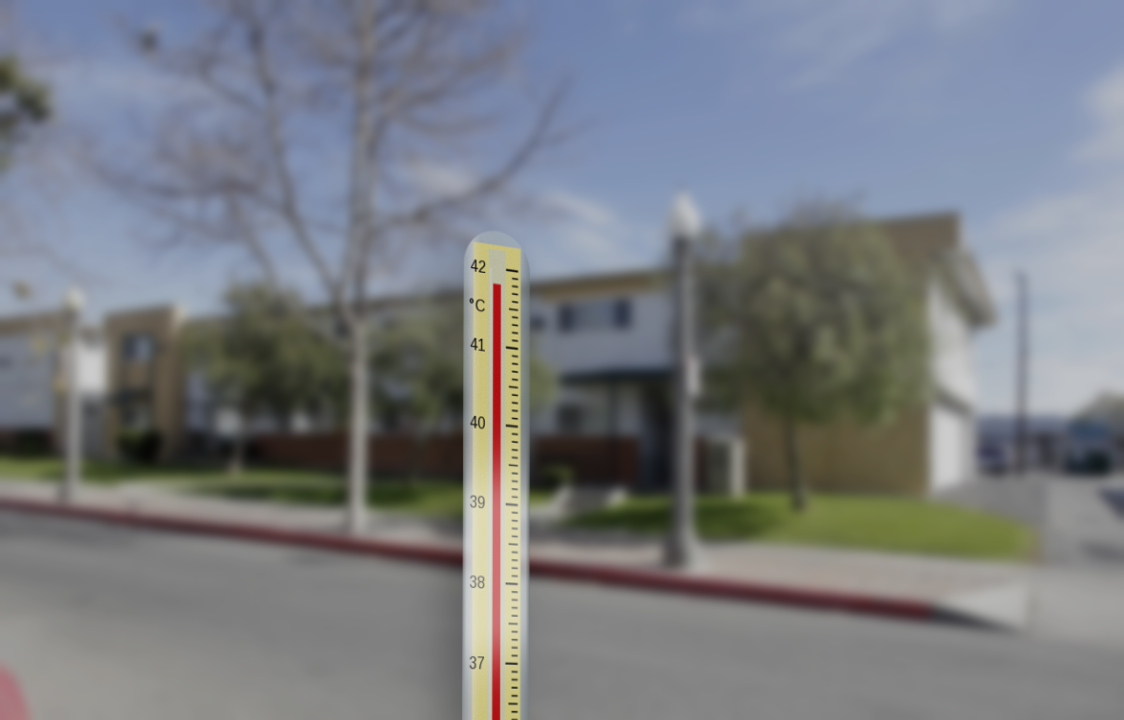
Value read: 41.8
